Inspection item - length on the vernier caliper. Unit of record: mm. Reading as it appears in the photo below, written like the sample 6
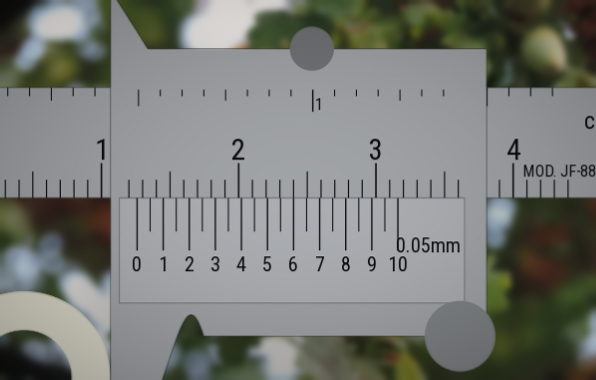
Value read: 12.6
